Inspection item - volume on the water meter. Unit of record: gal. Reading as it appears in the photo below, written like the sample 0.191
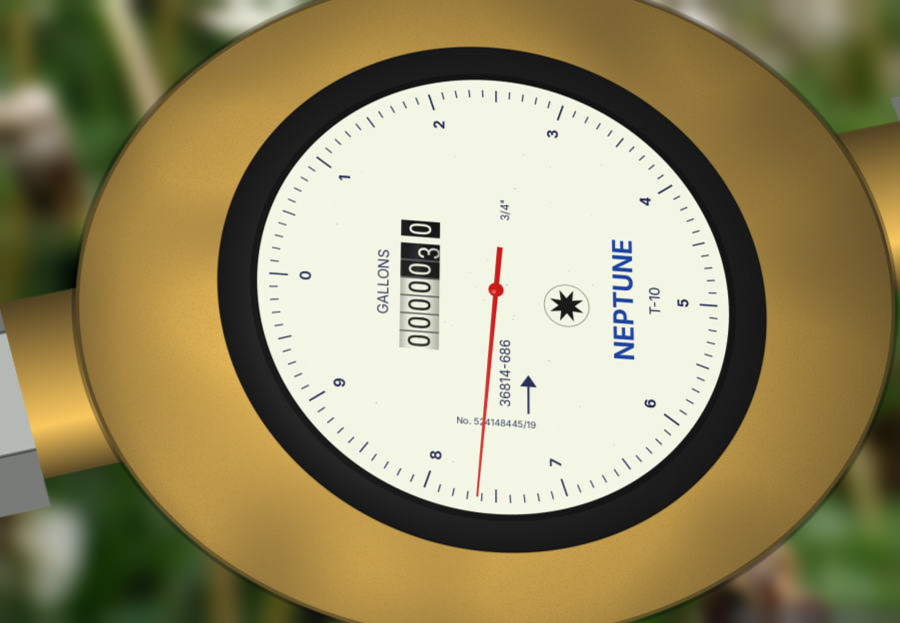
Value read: 27.6
